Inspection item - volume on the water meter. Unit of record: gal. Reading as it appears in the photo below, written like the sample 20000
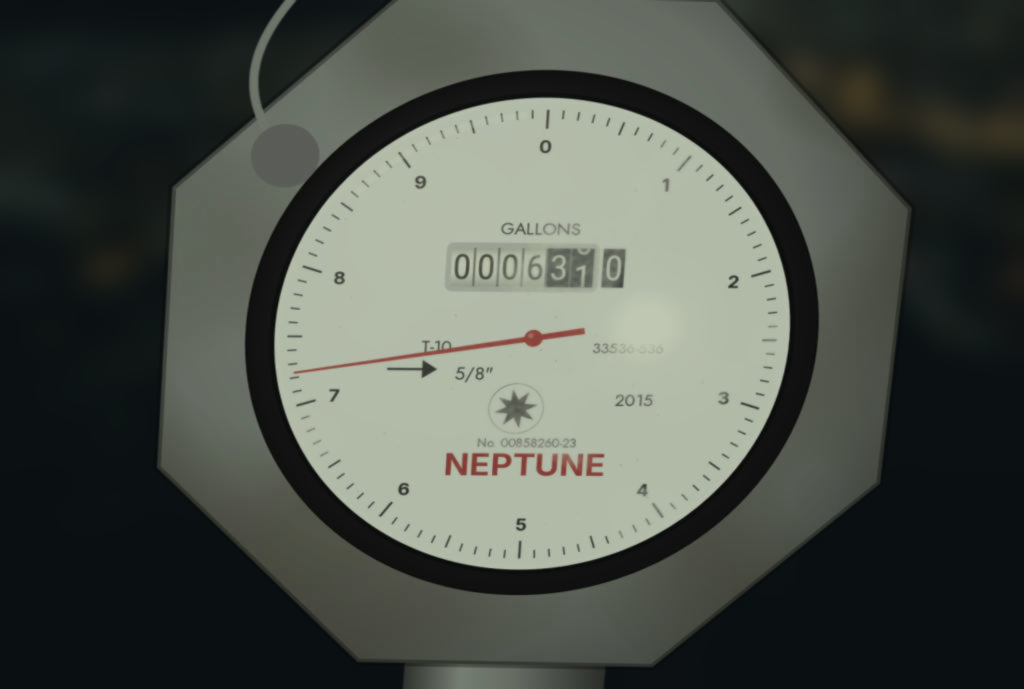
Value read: 6307.2
